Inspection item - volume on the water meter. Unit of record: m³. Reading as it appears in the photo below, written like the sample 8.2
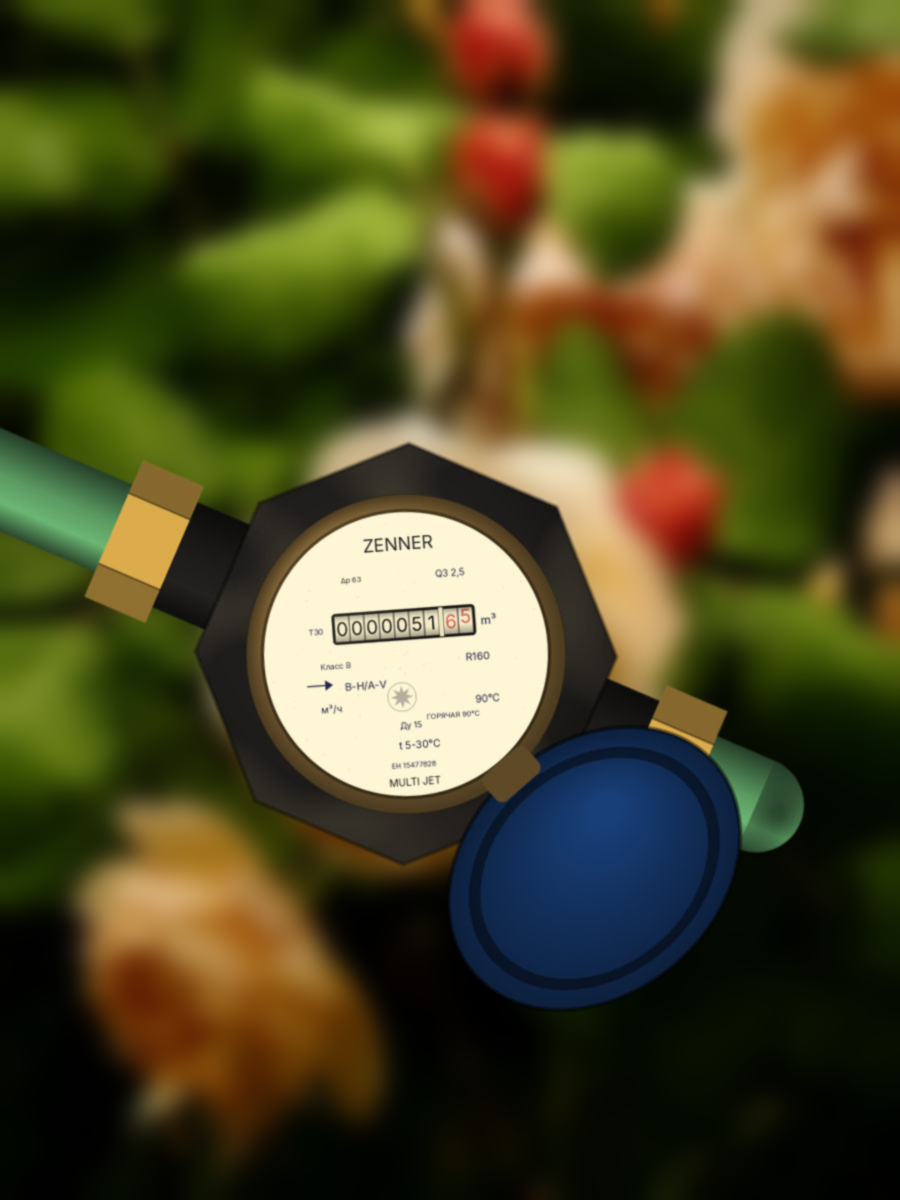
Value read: 51.65
